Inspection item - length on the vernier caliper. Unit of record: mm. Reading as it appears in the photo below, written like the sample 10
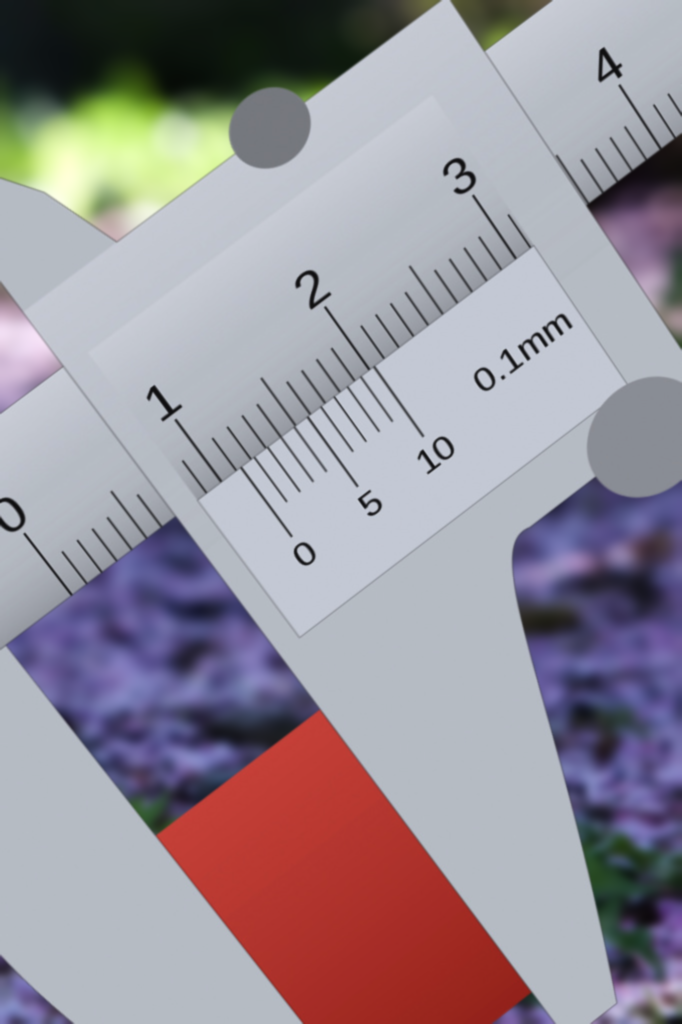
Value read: 11.3
